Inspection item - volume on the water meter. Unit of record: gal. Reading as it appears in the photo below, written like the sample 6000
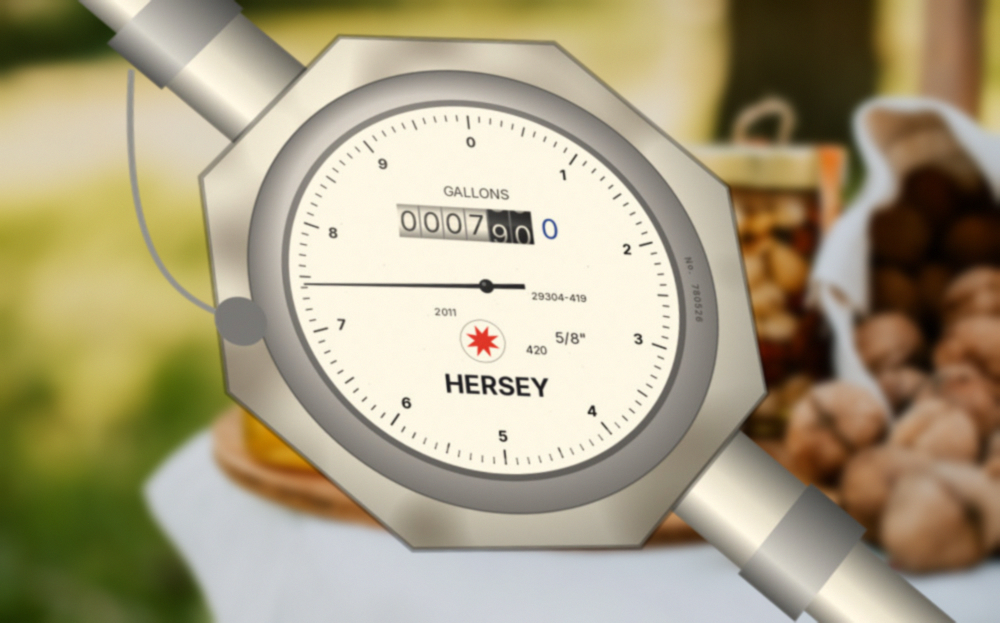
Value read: 7897.4
